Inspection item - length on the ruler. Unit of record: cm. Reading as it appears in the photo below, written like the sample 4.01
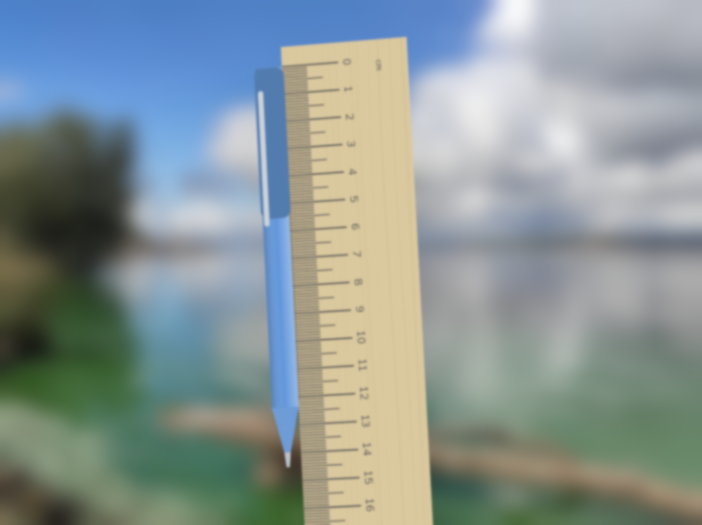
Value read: 14.5
